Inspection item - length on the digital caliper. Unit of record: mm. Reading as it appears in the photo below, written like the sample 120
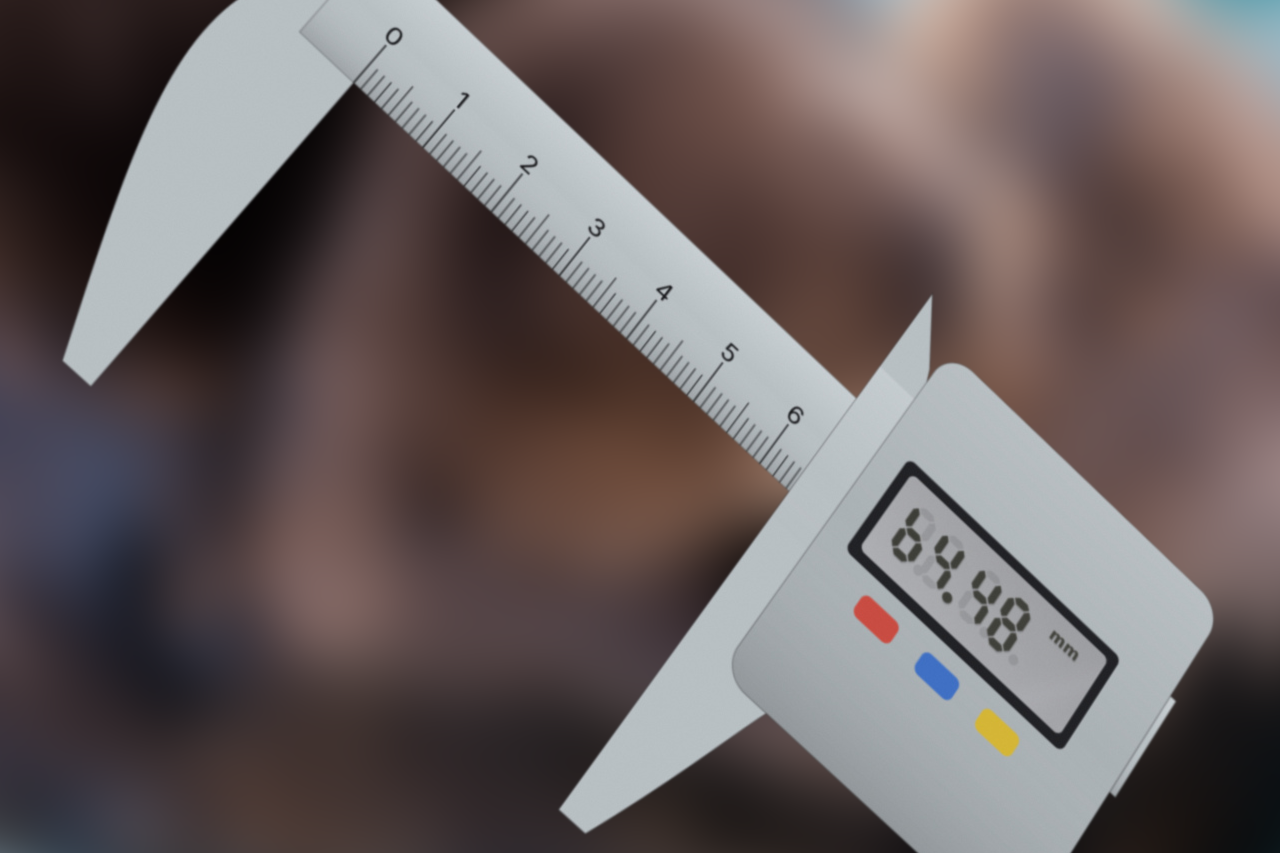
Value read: 64.48
